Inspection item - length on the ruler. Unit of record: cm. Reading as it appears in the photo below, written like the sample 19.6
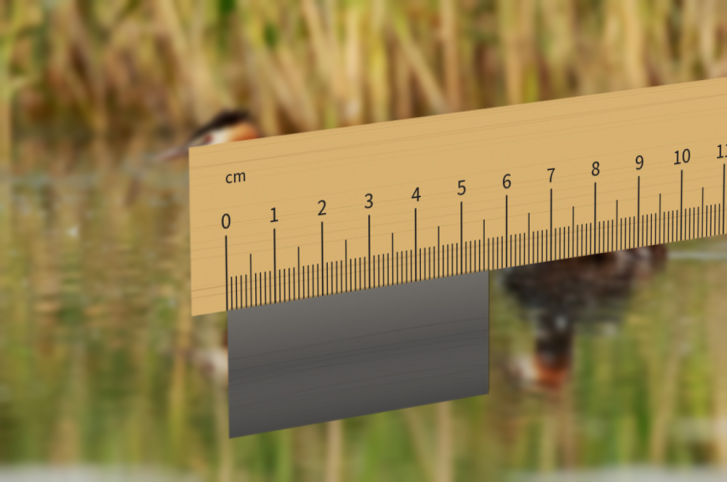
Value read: 5.6
